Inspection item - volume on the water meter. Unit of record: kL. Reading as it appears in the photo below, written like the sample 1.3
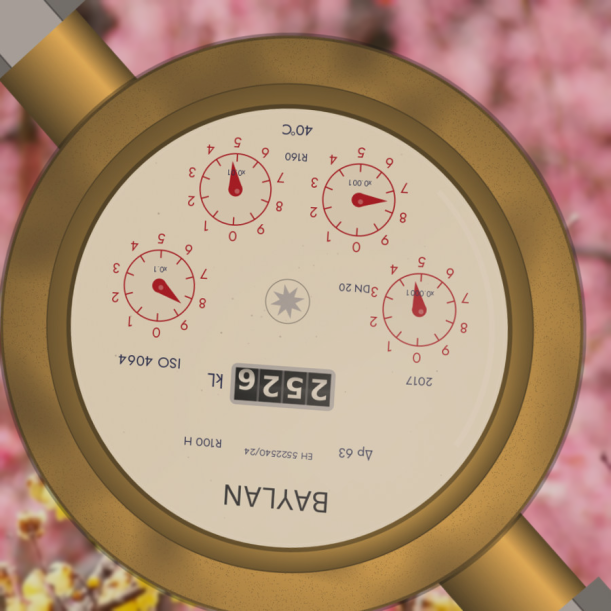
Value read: 2525.8474
